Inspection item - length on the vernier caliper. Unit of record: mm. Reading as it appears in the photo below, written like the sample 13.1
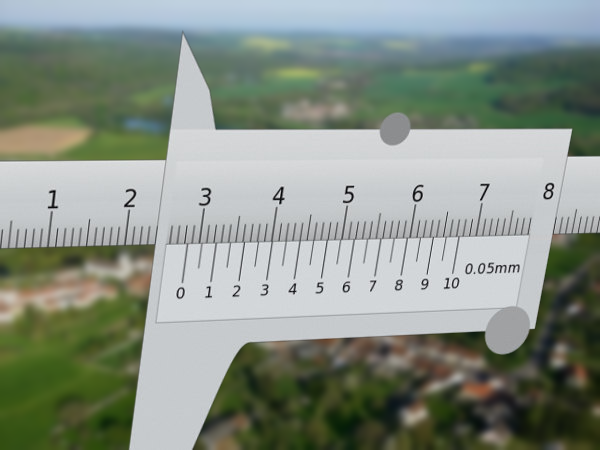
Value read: 28.4
